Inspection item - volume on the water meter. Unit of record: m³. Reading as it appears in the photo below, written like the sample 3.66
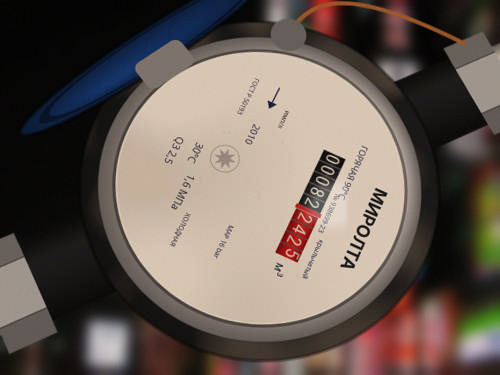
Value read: 82.2425
